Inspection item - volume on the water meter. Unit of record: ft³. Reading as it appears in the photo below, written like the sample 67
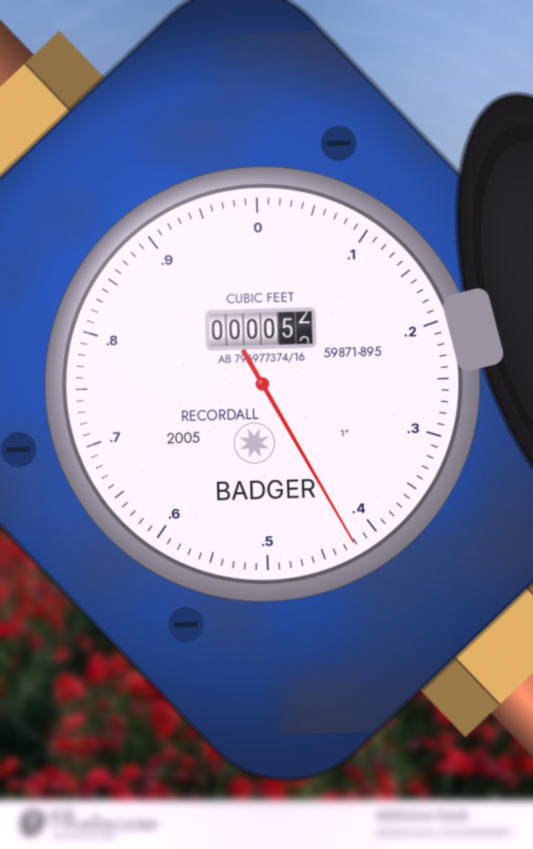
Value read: 52.42
